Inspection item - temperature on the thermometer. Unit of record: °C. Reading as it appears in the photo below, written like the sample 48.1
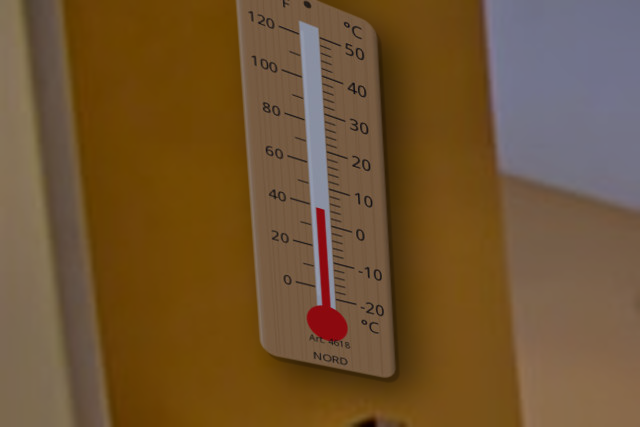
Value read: 4
